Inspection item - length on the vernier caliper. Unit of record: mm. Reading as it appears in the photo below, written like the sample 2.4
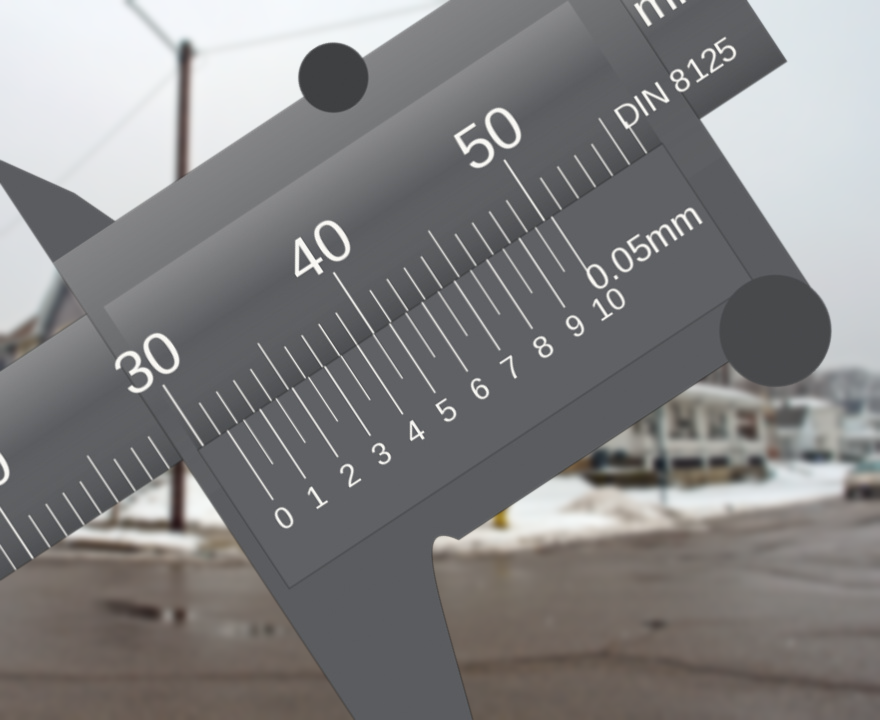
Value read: 31.4
